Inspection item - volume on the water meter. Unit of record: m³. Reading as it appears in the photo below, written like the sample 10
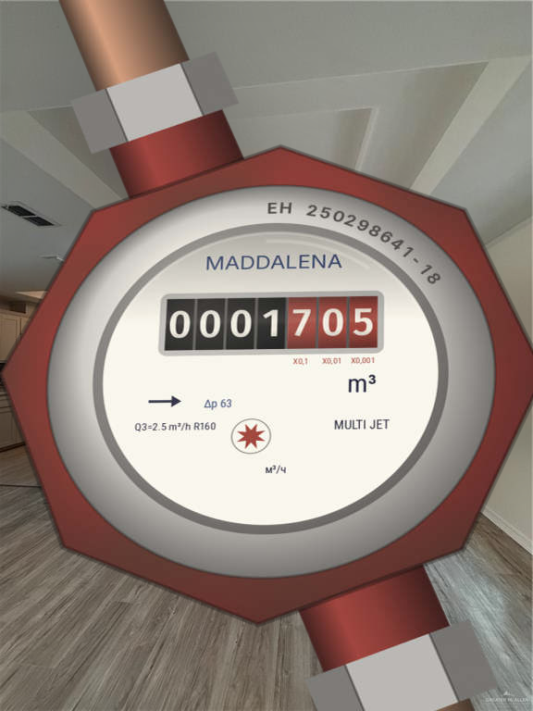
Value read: 1.705
